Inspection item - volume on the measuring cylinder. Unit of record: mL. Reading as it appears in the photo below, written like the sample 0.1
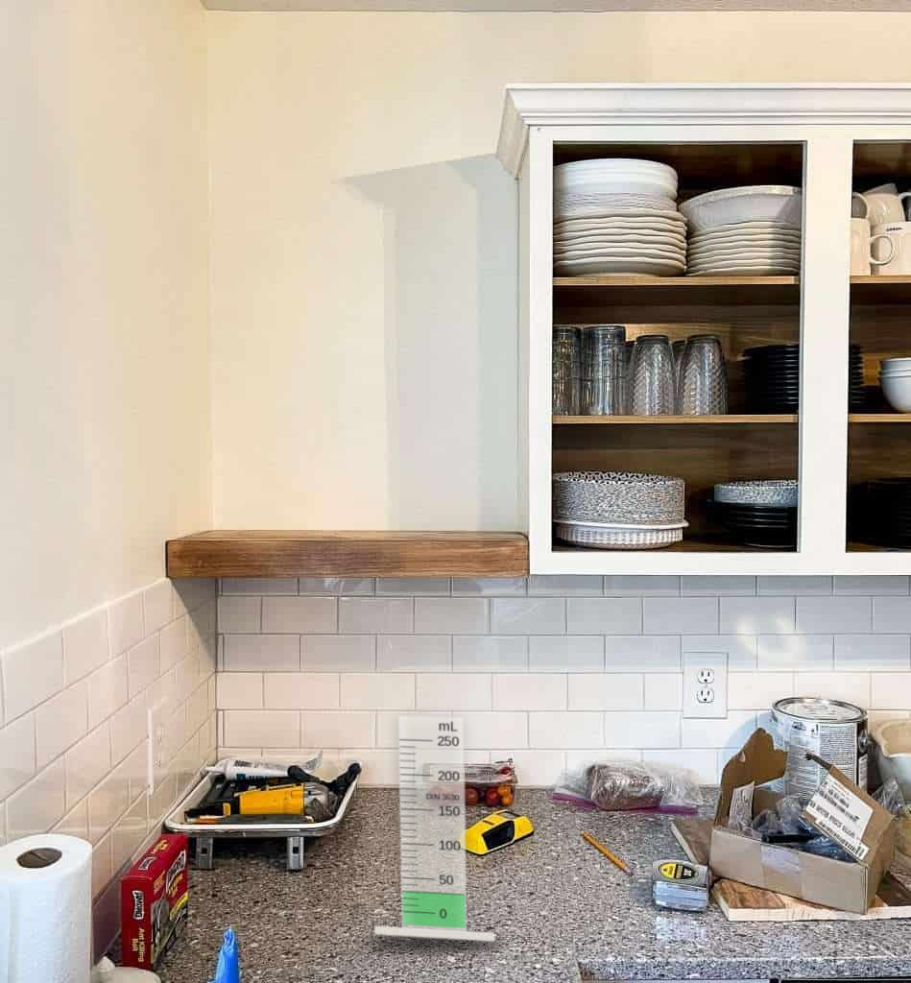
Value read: 30
